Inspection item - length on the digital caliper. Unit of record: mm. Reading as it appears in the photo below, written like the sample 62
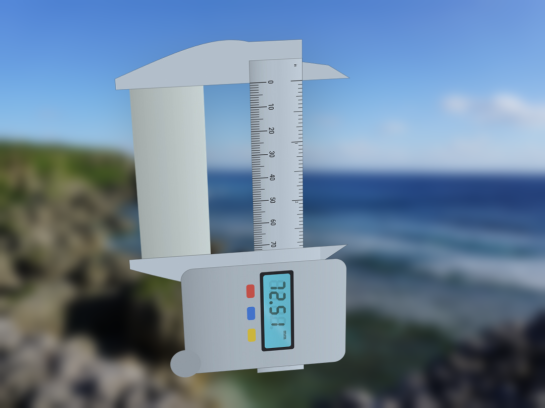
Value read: 72.51
